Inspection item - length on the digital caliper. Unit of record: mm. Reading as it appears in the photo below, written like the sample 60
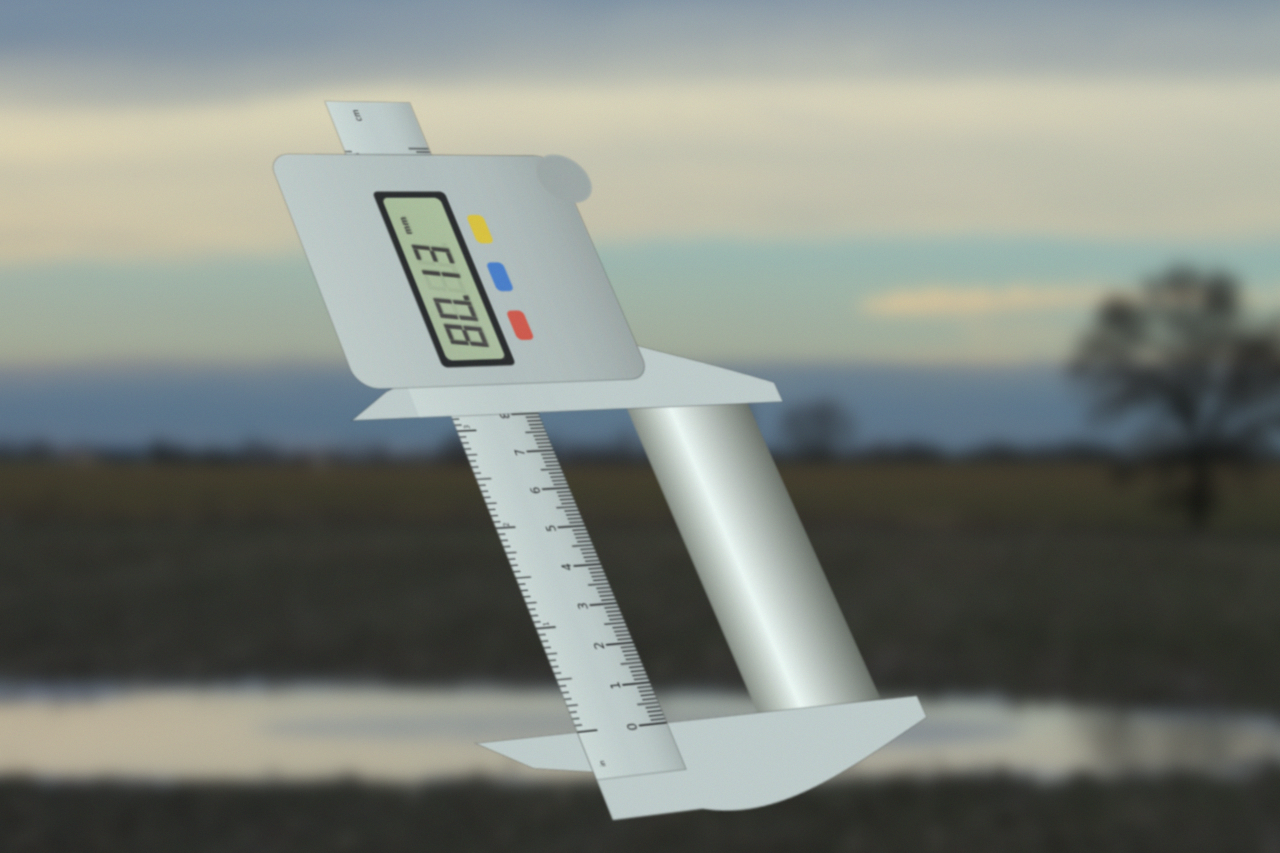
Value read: 80.13
